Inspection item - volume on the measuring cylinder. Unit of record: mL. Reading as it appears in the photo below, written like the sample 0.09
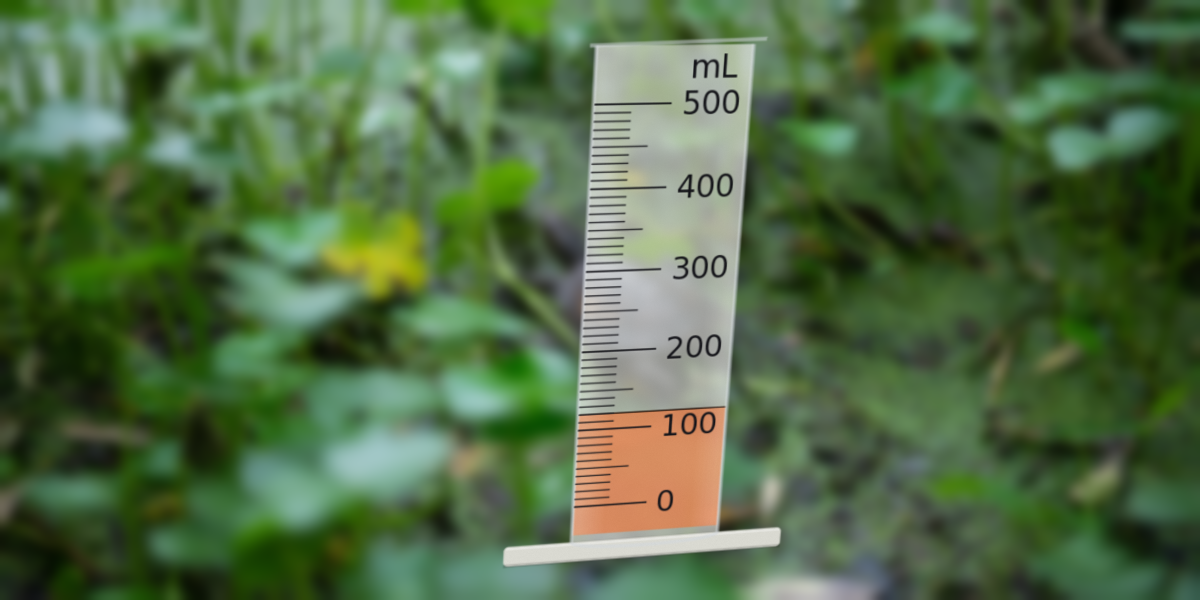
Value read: 120
